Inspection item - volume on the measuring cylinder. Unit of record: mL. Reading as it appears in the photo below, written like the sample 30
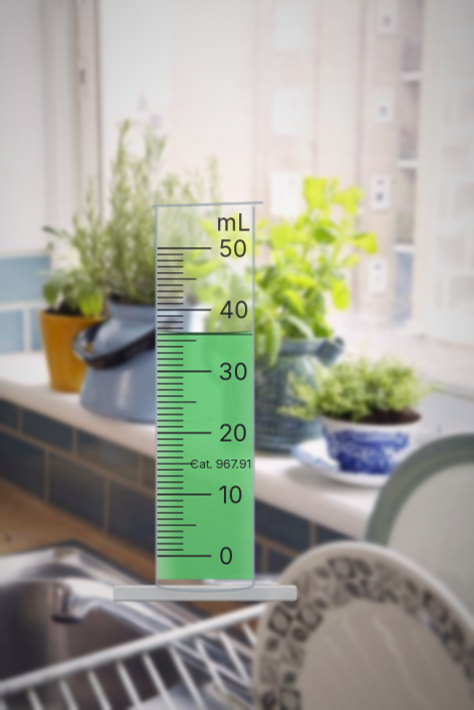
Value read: 36
